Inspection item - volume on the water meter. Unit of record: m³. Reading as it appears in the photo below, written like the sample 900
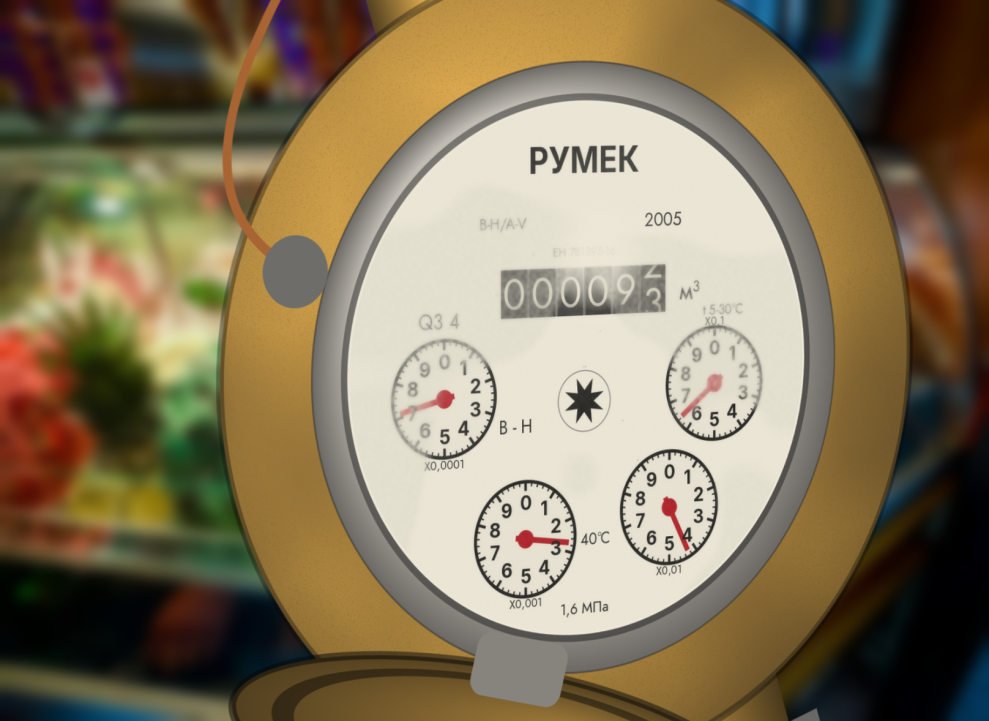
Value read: 92.6427
